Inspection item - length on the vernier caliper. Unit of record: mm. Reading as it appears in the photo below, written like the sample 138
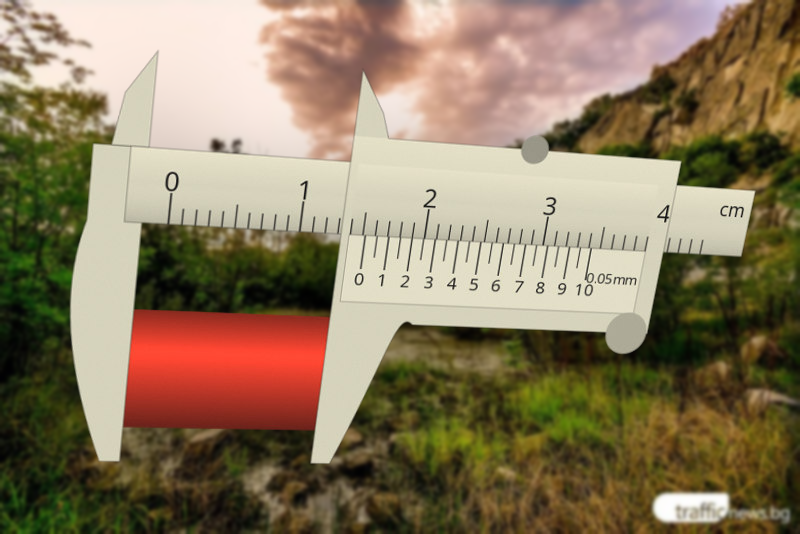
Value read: 15.2
